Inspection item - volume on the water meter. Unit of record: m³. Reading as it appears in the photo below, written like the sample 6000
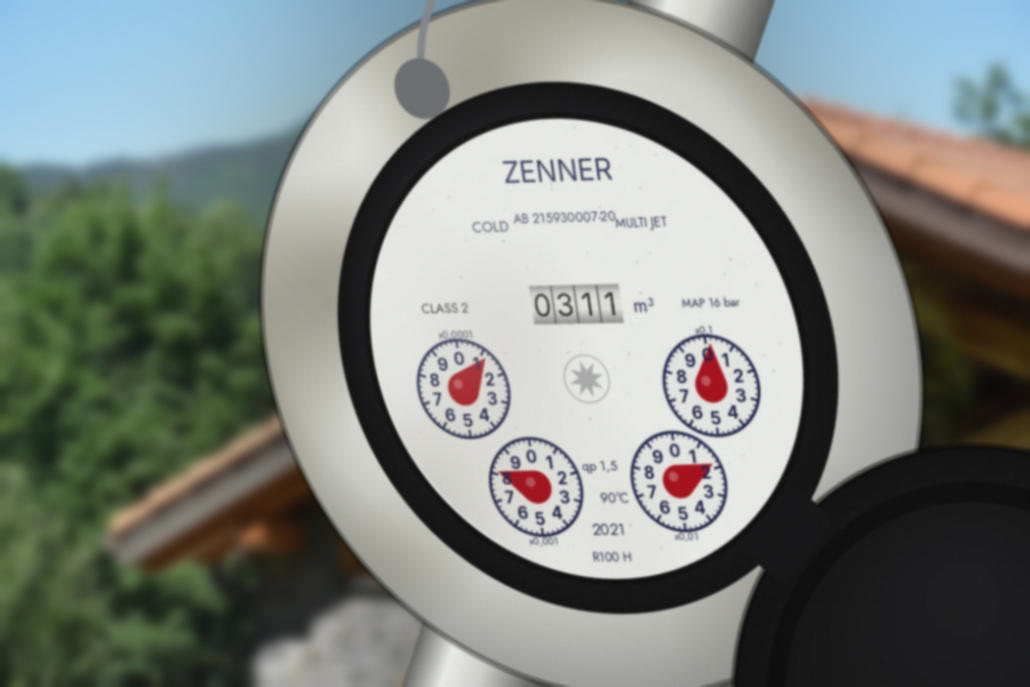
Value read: 311.0181
